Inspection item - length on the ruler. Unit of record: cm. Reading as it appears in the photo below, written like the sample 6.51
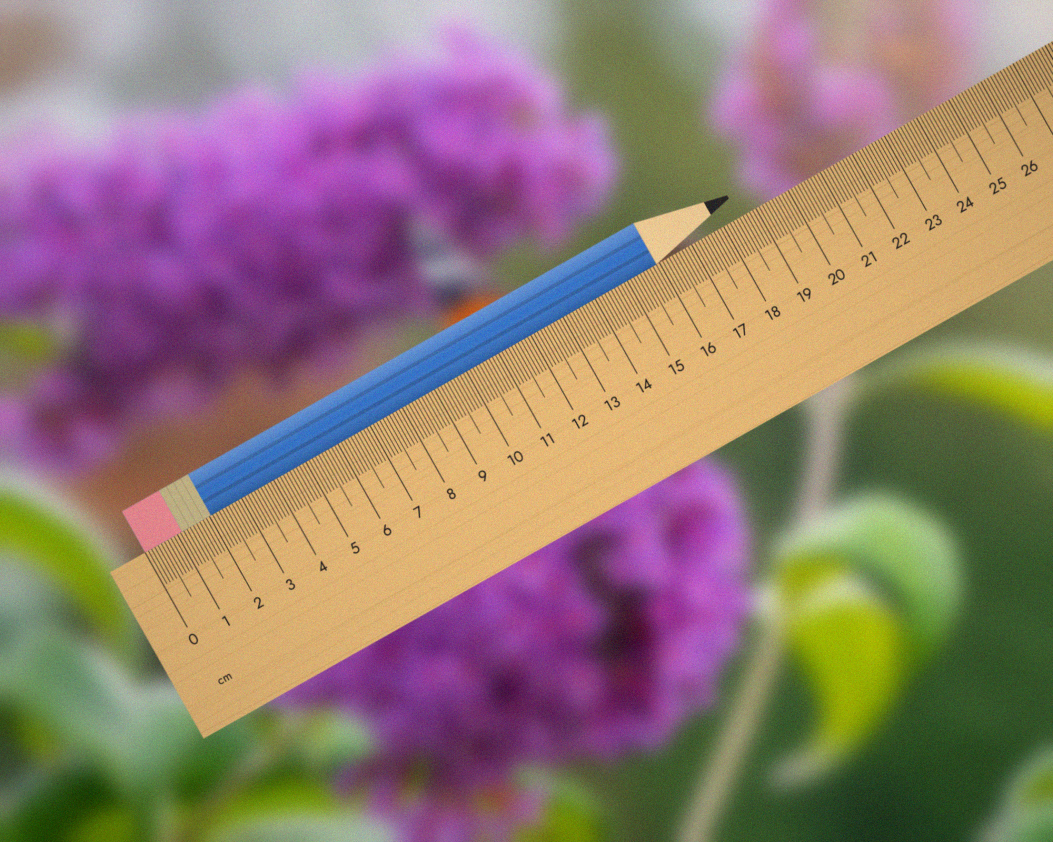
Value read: 18.5
